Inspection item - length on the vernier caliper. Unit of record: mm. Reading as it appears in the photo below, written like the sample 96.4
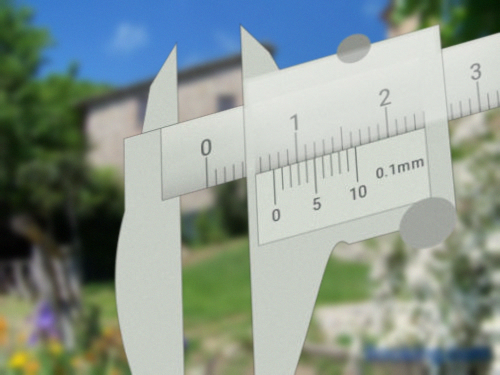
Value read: 7.4
